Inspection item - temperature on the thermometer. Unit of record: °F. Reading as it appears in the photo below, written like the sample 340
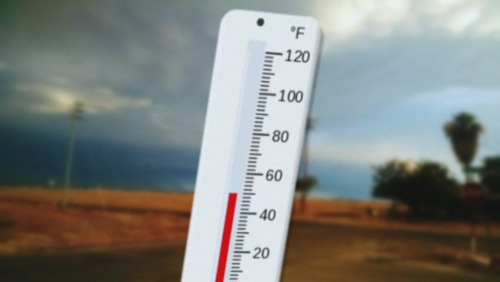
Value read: 50
